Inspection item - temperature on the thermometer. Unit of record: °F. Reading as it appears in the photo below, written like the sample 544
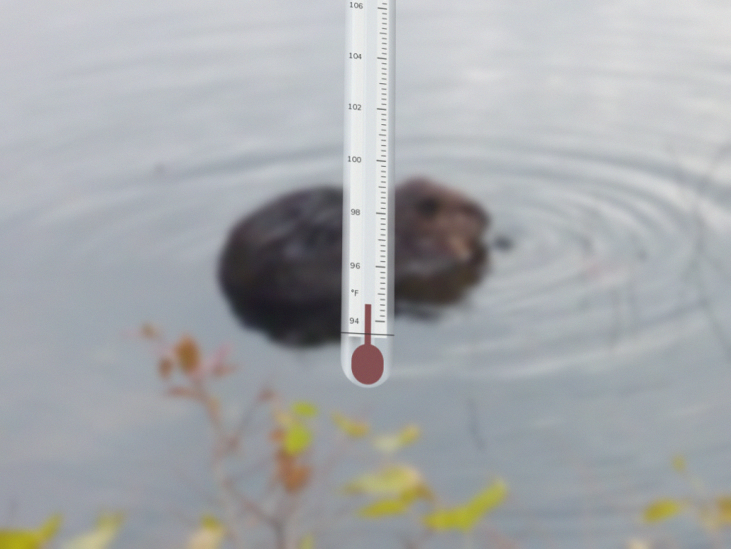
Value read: 94.6
